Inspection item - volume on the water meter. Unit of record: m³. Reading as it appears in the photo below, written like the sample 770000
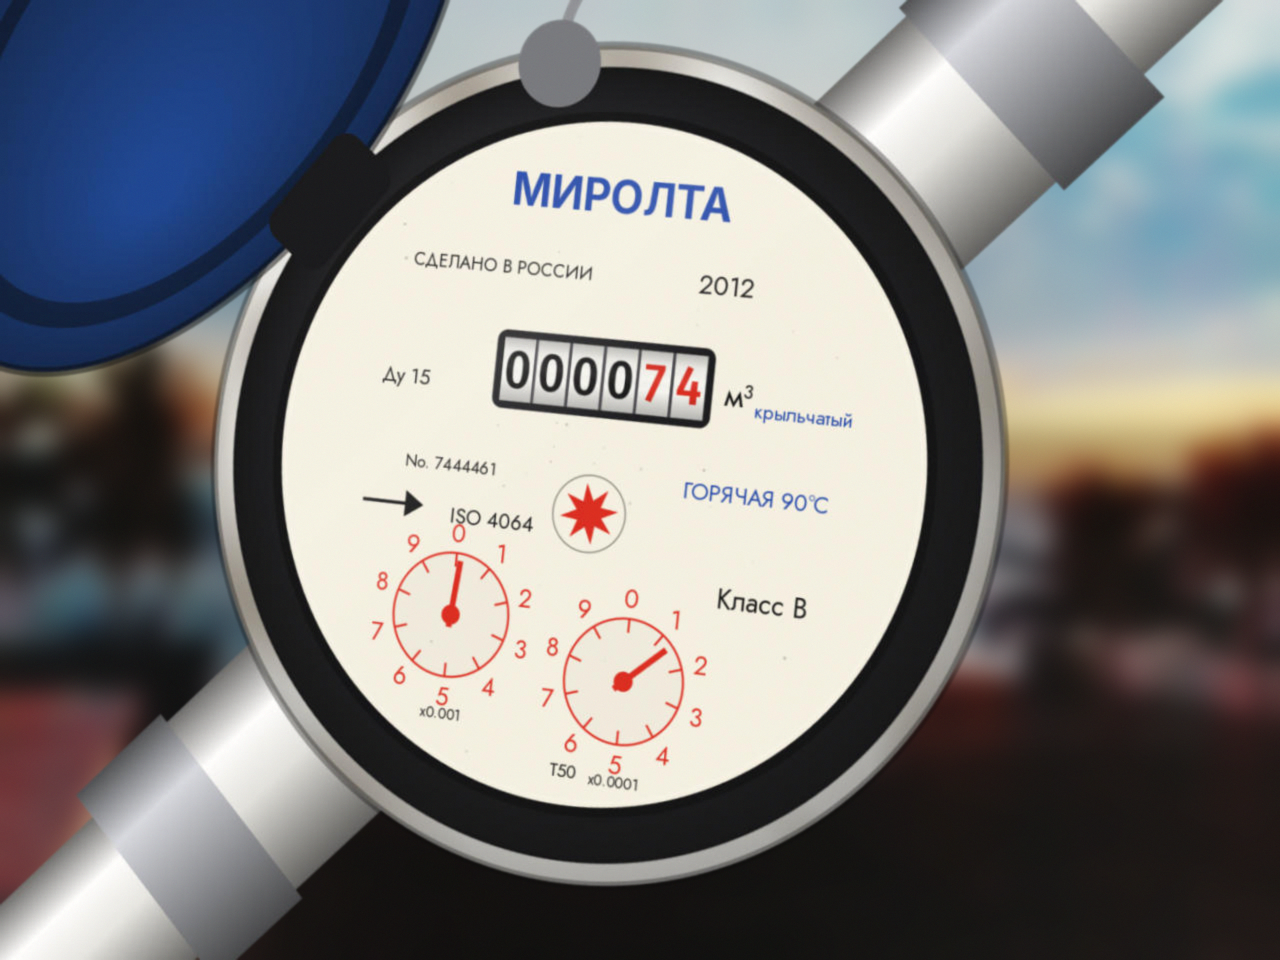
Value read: 0.7401
